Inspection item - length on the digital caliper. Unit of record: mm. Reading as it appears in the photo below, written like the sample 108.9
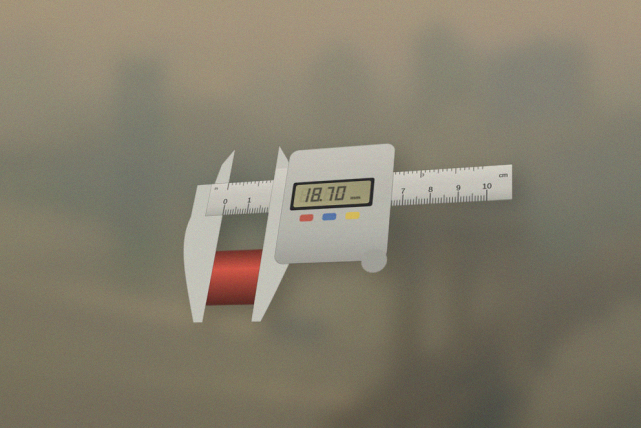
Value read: 18.70
